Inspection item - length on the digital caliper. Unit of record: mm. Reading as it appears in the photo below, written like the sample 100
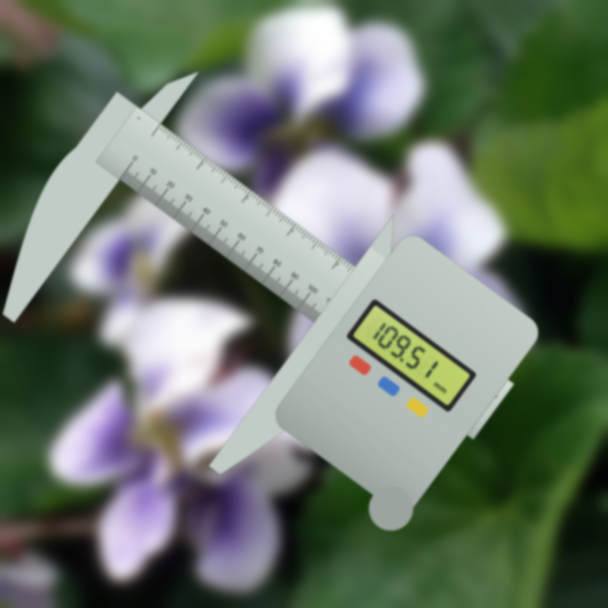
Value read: 109.51
